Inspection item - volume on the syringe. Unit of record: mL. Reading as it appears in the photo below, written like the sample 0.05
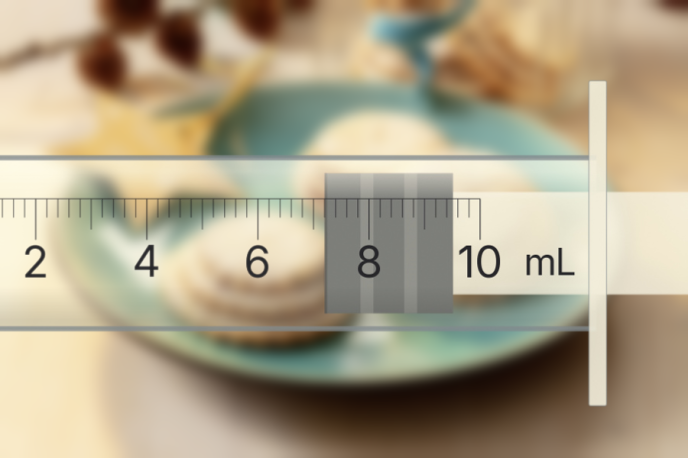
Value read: 7.2
